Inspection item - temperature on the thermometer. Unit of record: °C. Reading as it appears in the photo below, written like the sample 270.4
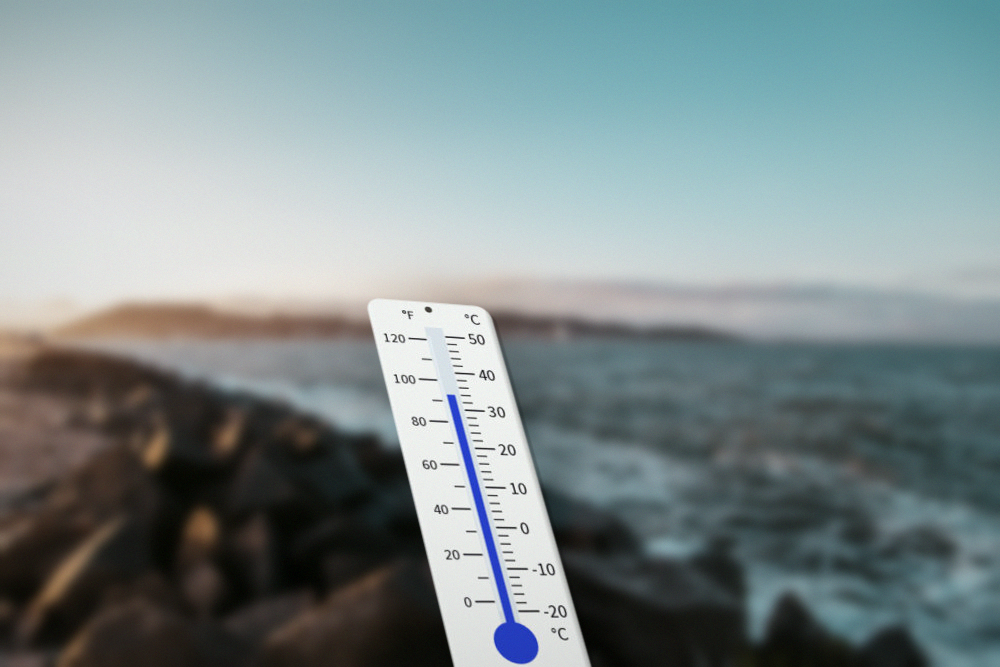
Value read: 34
